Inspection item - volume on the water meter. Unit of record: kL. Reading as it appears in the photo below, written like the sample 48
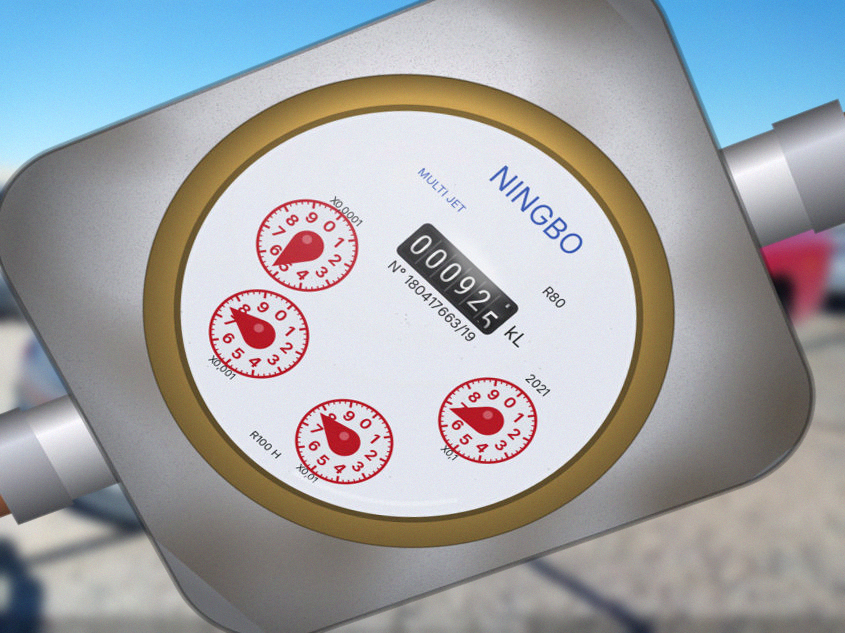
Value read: 924.6775
